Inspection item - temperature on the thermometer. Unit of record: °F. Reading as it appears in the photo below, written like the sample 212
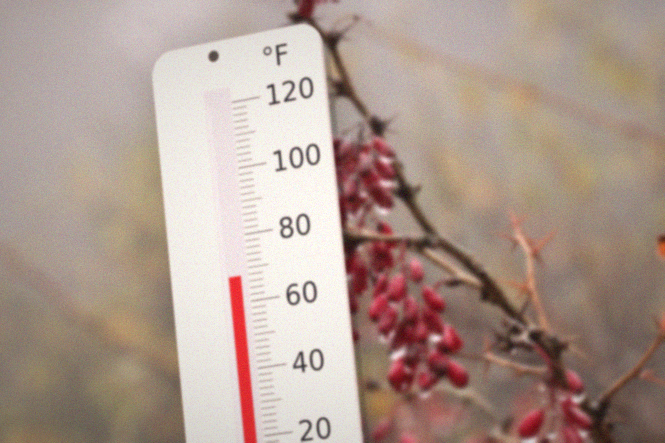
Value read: 68
